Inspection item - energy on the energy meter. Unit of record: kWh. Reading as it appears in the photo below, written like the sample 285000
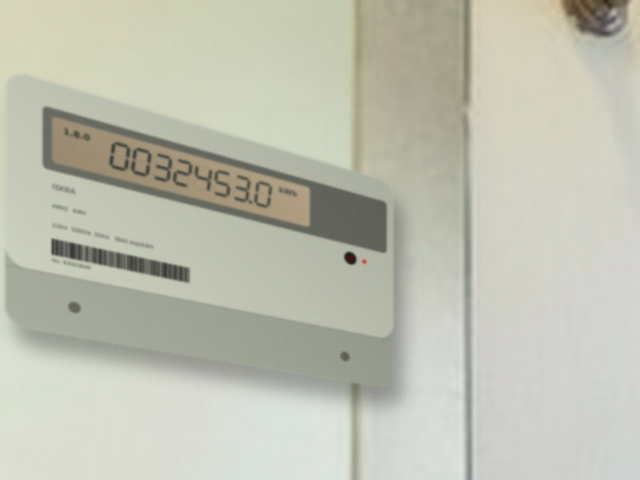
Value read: 32453.0
